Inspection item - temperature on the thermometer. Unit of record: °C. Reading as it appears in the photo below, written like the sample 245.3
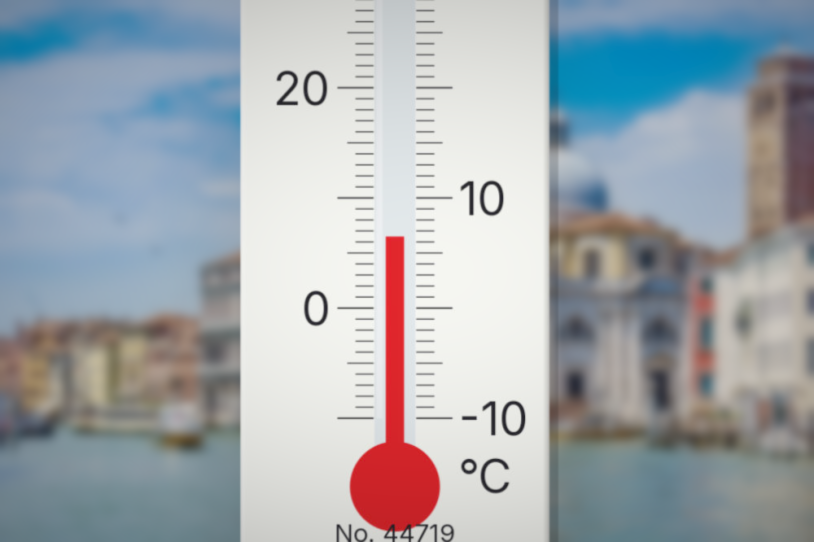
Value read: 6.5
